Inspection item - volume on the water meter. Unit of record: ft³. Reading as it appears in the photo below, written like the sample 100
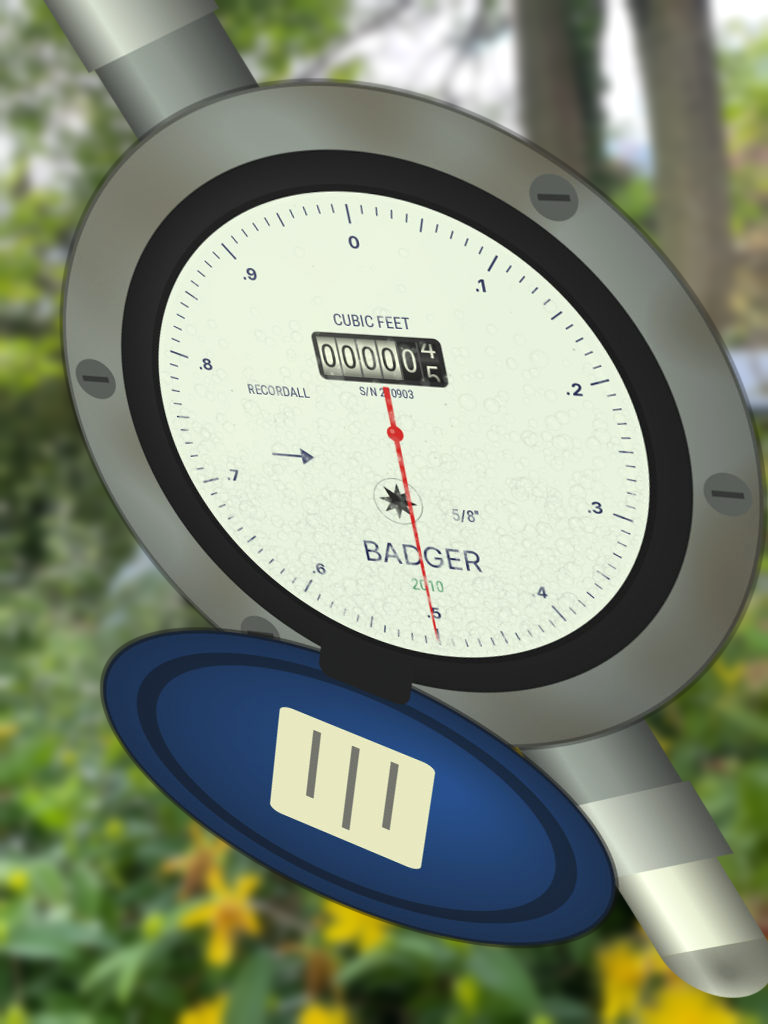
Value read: 4.50
